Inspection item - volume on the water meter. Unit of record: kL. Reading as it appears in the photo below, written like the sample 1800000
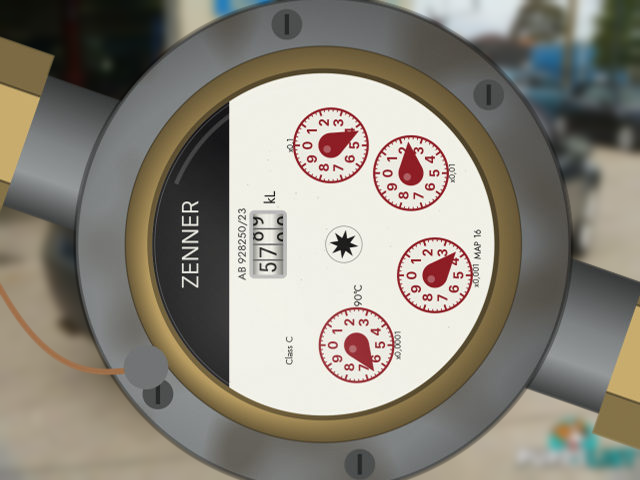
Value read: 5789.4236
